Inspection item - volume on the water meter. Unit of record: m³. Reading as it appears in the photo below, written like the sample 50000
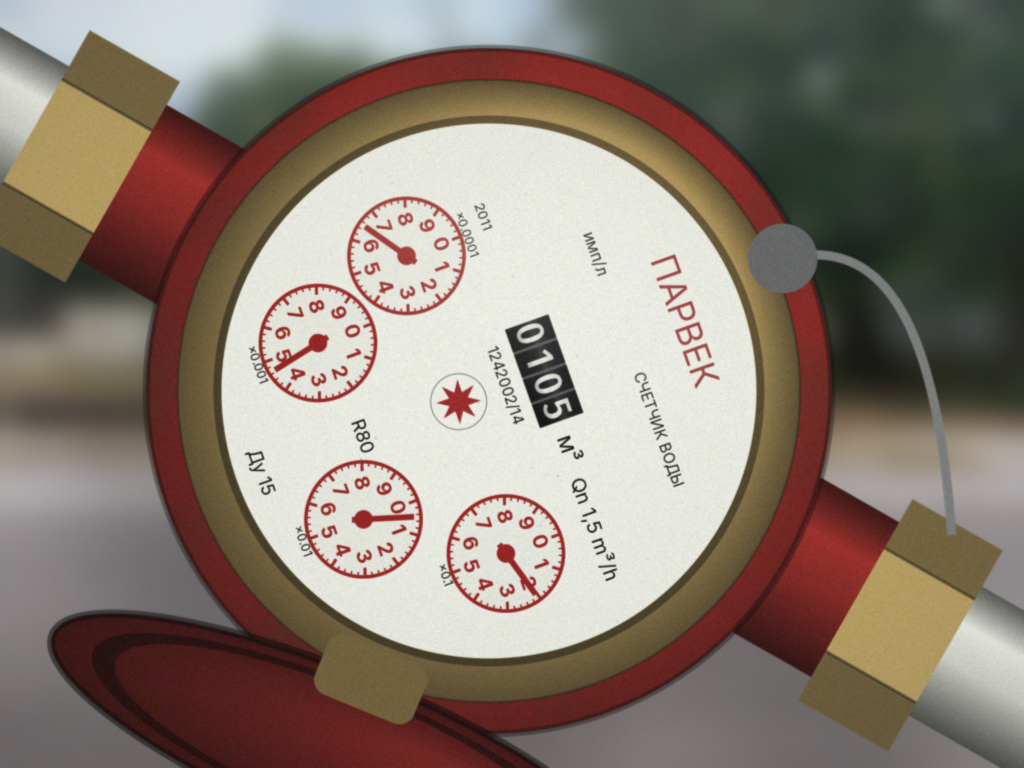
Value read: 105.2046
